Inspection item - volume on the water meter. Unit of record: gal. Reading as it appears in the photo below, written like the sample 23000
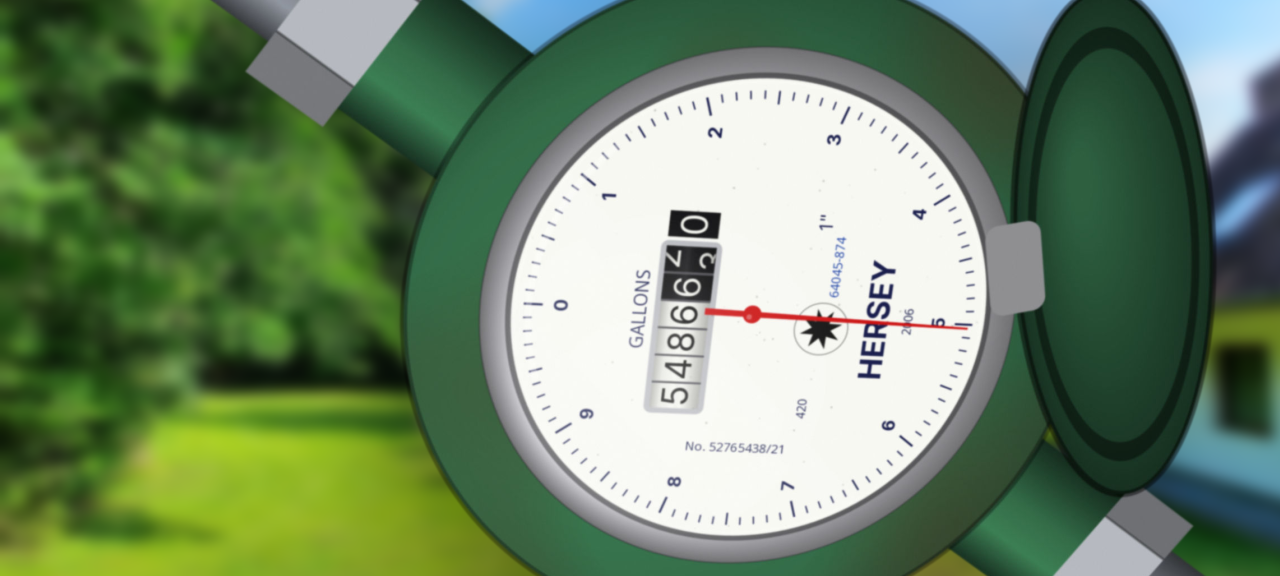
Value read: 5486625.0
